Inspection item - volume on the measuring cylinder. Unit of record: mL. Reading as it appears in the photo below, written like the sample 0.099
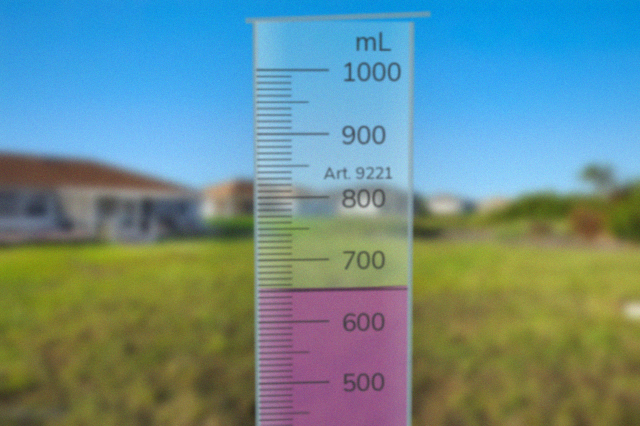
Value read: 650
